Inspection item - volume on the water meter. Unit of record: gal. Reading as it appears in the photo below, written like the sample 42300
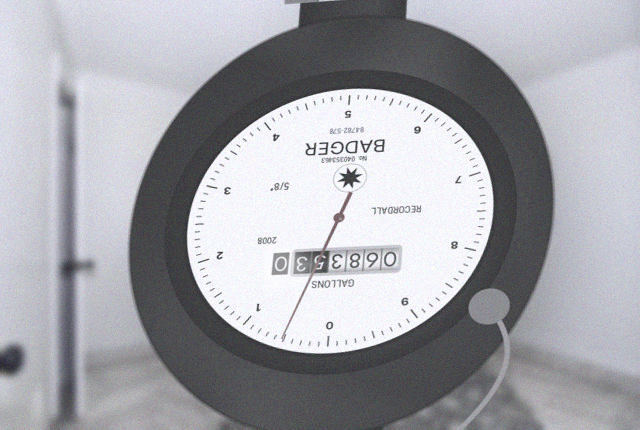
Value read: 683530.5
